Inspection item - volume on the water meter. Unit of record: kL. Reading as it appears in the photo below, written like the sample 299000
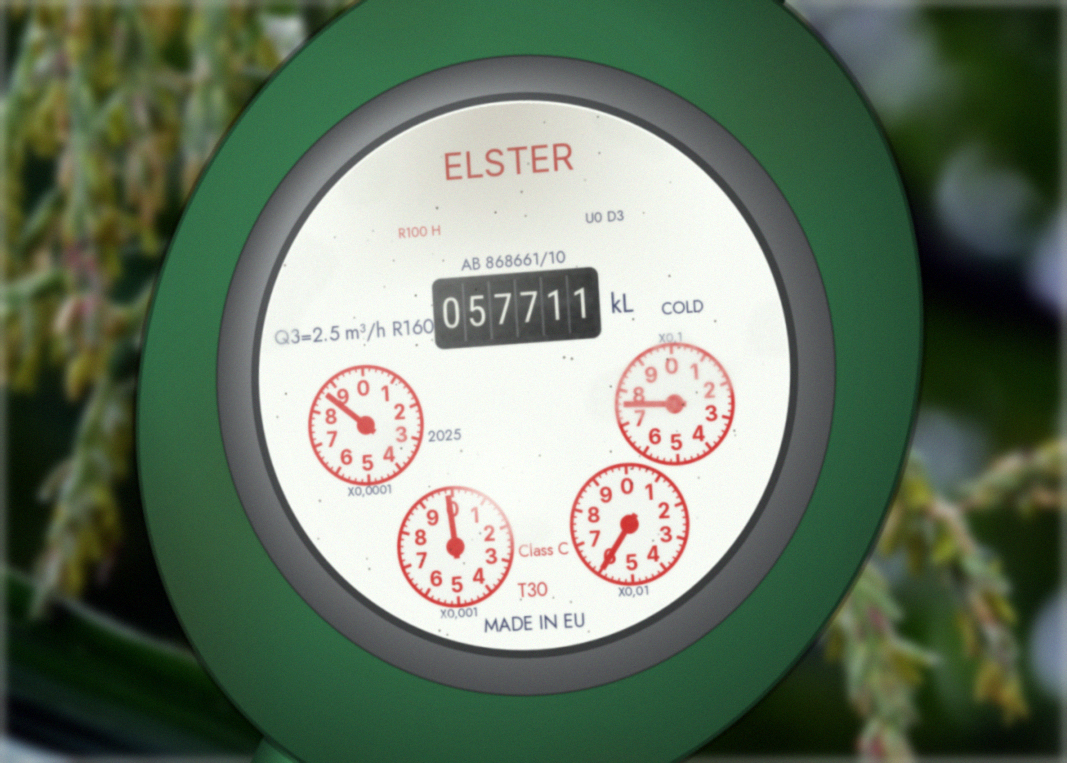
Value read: 57711.7598
